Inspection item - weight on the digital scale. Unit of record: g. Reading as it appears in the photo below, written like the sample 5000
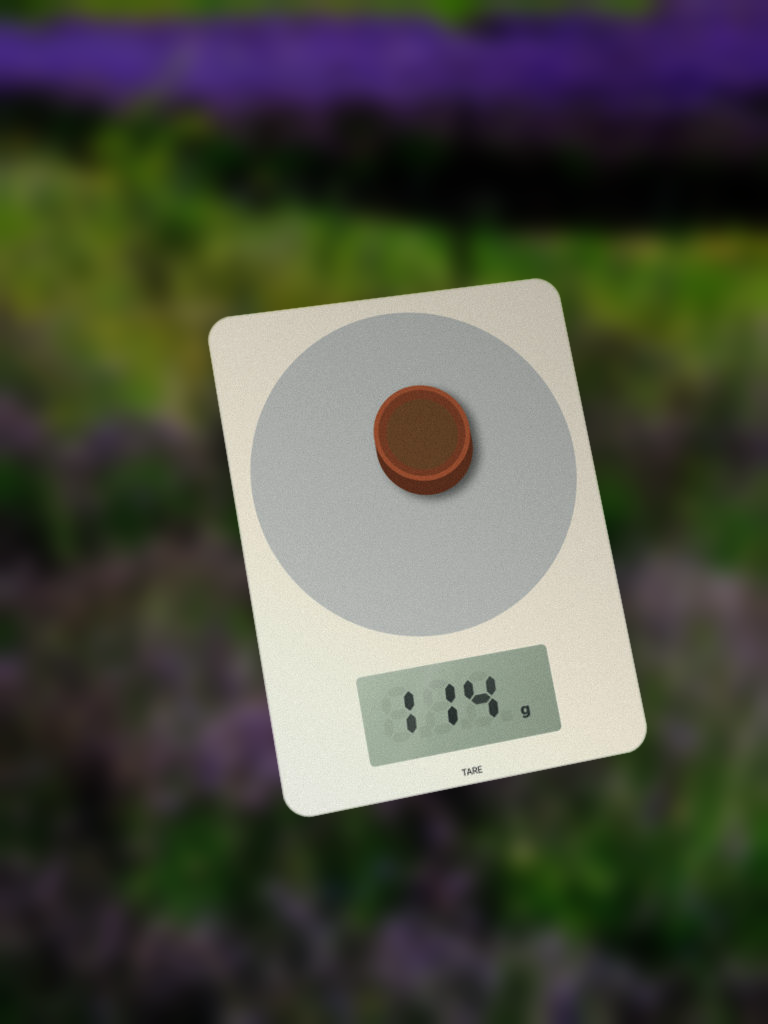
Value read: 114
